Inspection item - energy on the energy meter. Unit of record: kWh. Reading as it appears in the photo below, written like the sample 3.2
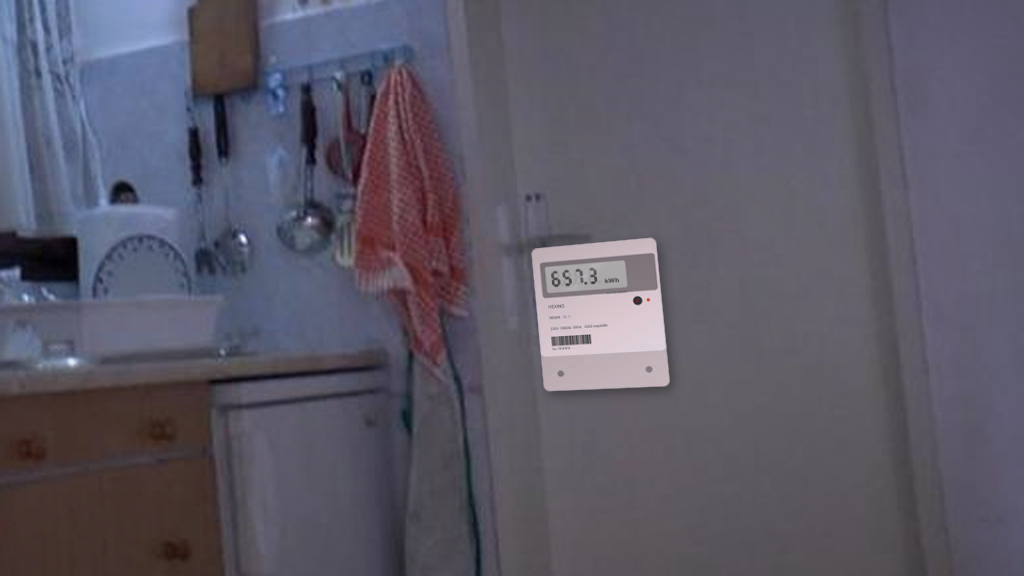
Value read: 657.3
